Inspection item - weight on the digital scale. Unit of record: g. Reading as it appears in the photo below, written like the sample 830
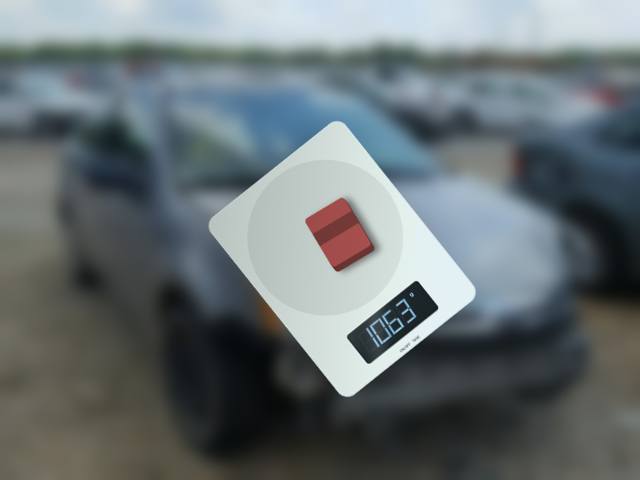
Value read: 1063
